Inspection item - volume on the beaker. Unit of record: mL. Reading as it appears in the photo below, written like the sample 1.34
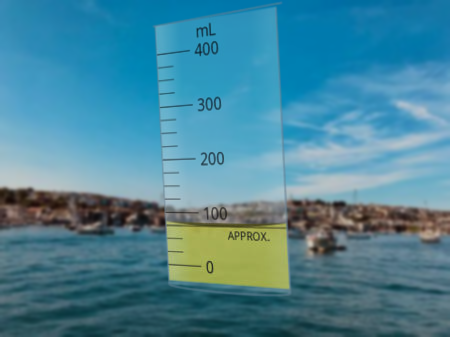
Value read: 75
